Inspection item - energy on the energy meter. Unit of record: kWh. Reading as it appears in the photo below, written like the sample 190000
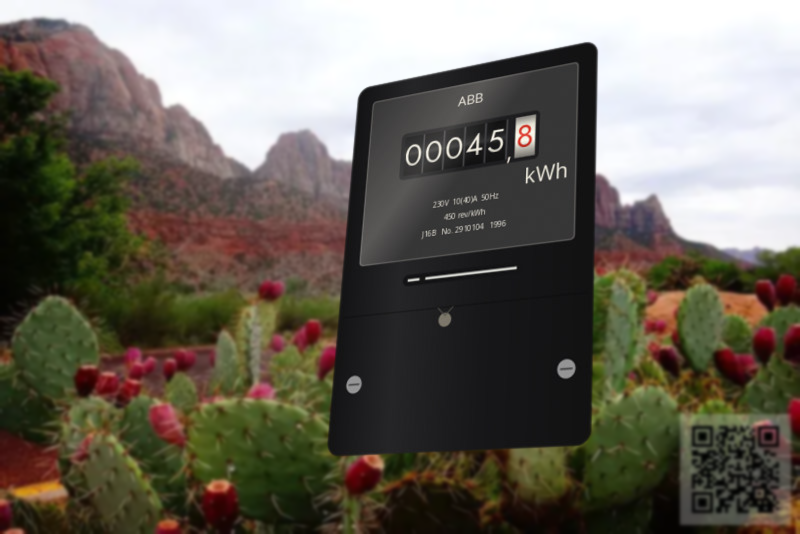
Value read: 45.8
